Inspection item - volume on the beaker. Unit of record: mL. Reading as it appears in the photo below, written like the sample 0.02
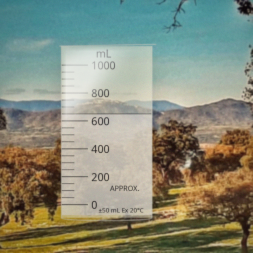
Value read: 650
